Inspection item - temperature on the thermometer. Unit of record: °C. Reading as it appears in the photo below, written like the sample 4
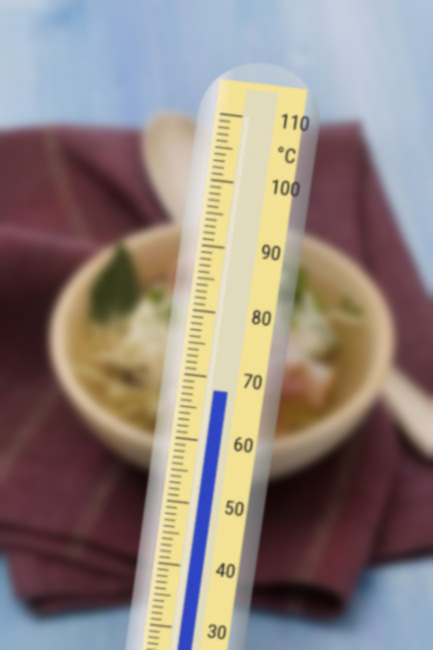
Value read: 68
